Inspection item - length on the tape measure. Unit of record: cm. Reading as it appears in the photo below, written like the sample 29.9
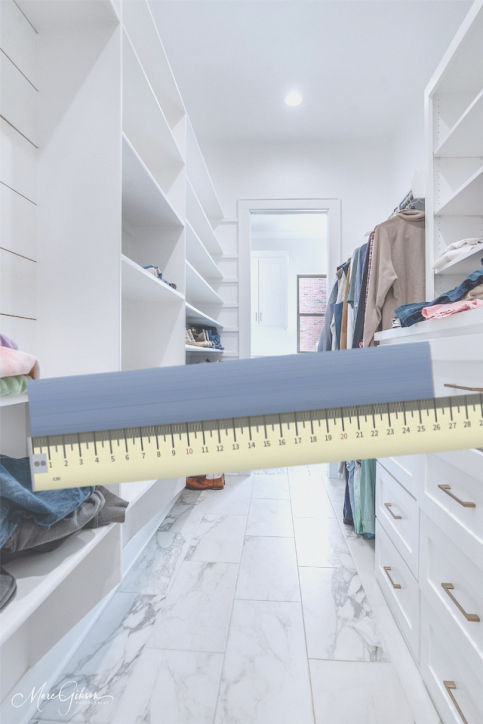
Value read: 26
